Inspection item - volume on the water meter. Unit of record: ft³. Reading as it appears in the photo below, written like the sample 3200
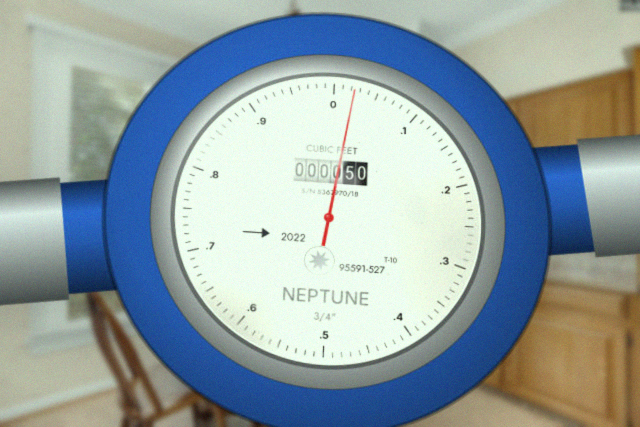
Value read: 50.02
